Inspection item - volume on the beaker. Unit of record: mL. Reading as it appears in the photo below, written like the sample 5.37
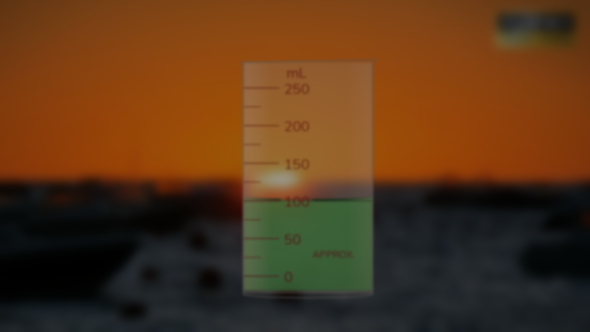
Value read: 100
